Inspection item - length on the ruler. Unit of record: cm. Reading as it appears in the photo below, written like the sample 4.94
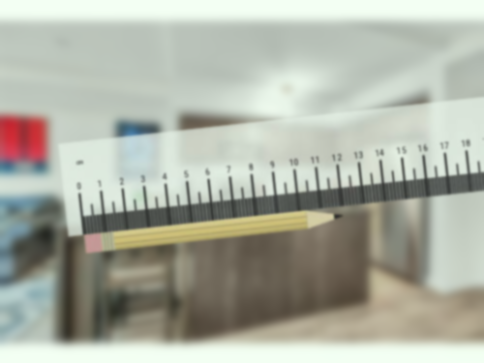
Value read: 12
